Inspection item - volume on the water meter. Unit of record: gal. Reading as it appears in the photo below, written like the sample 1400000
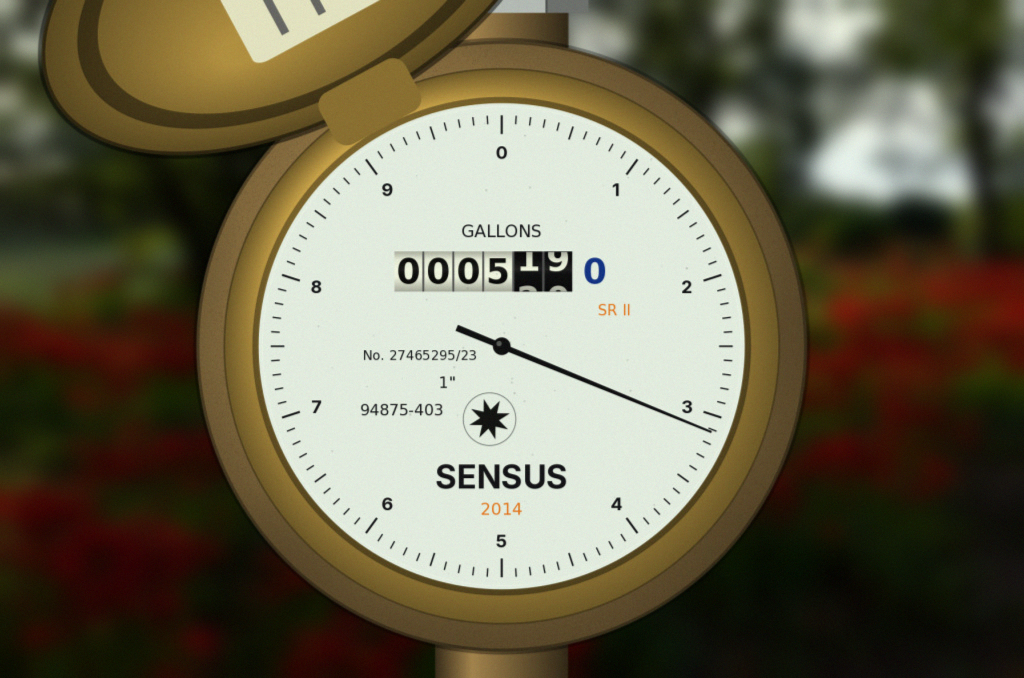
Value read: 5193.1
